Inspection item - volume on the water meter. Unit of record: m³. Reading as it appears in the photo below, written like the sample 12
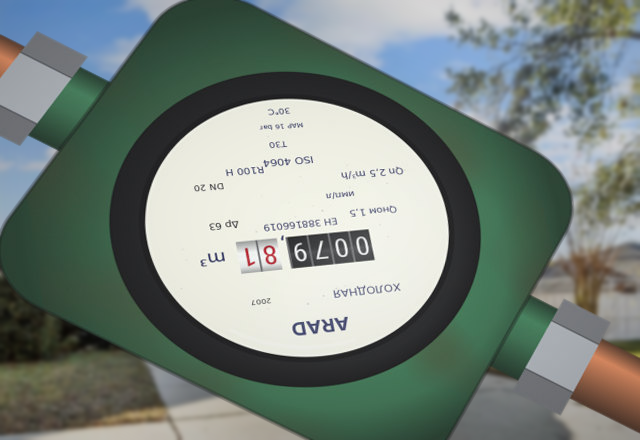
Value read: 79.81
